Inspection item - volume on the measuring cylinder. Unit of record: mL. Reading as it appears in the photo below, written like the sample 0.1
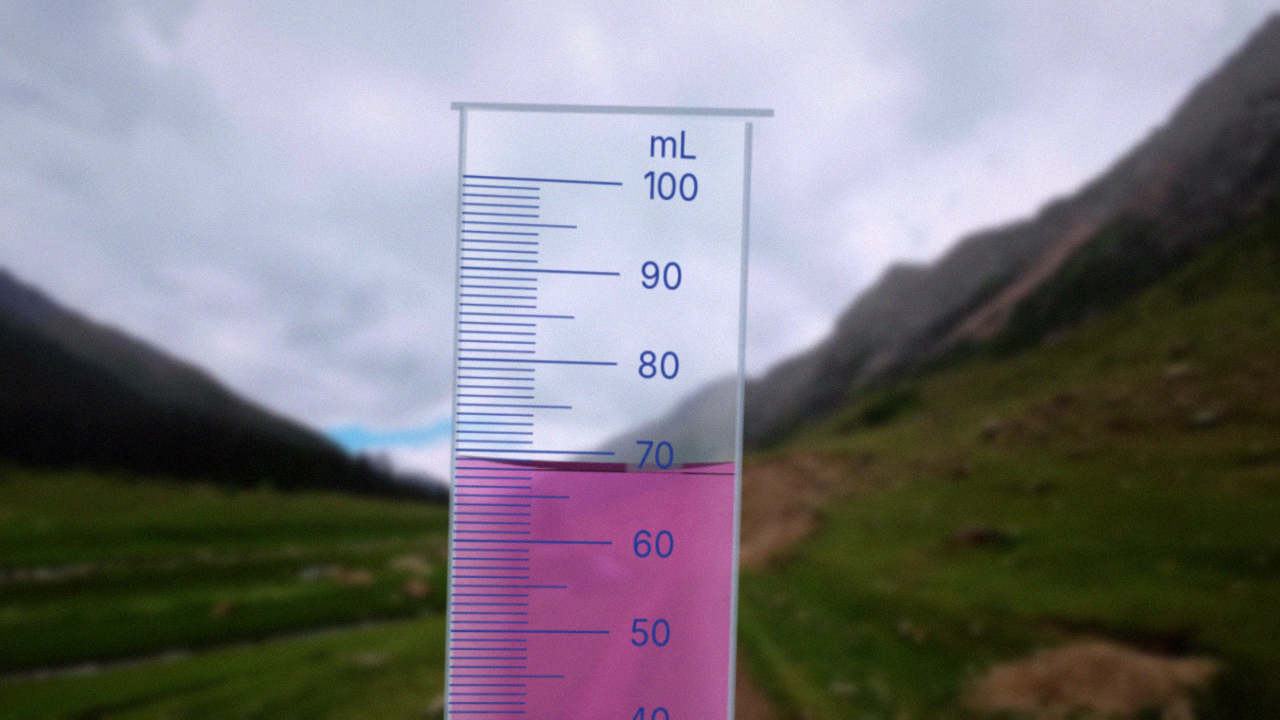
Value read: 68
